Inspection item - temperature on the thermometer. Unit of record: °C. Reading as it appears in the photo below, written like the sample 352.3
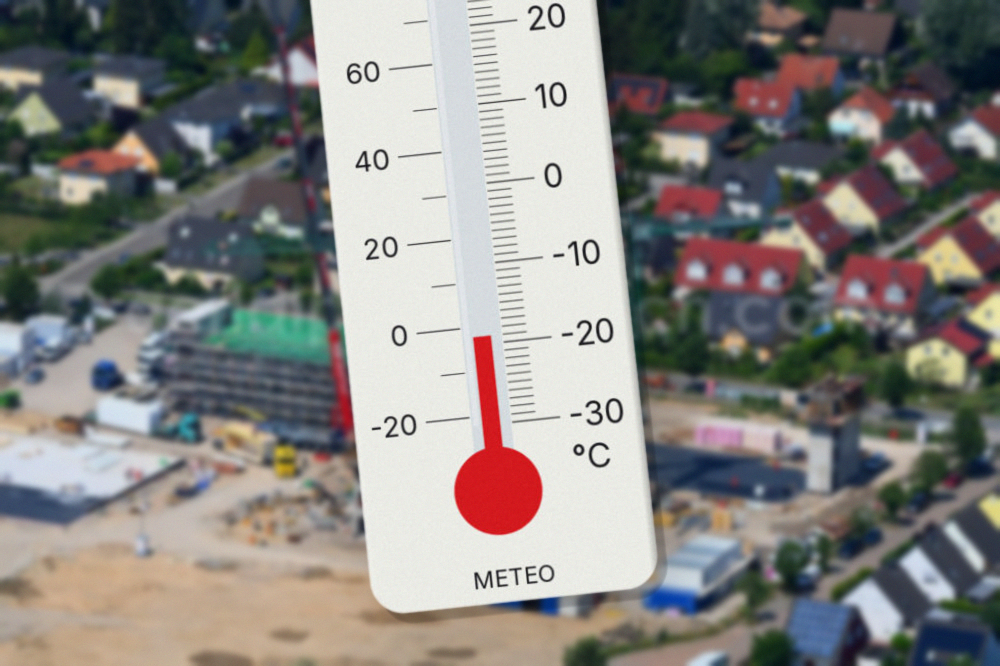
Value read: -19
